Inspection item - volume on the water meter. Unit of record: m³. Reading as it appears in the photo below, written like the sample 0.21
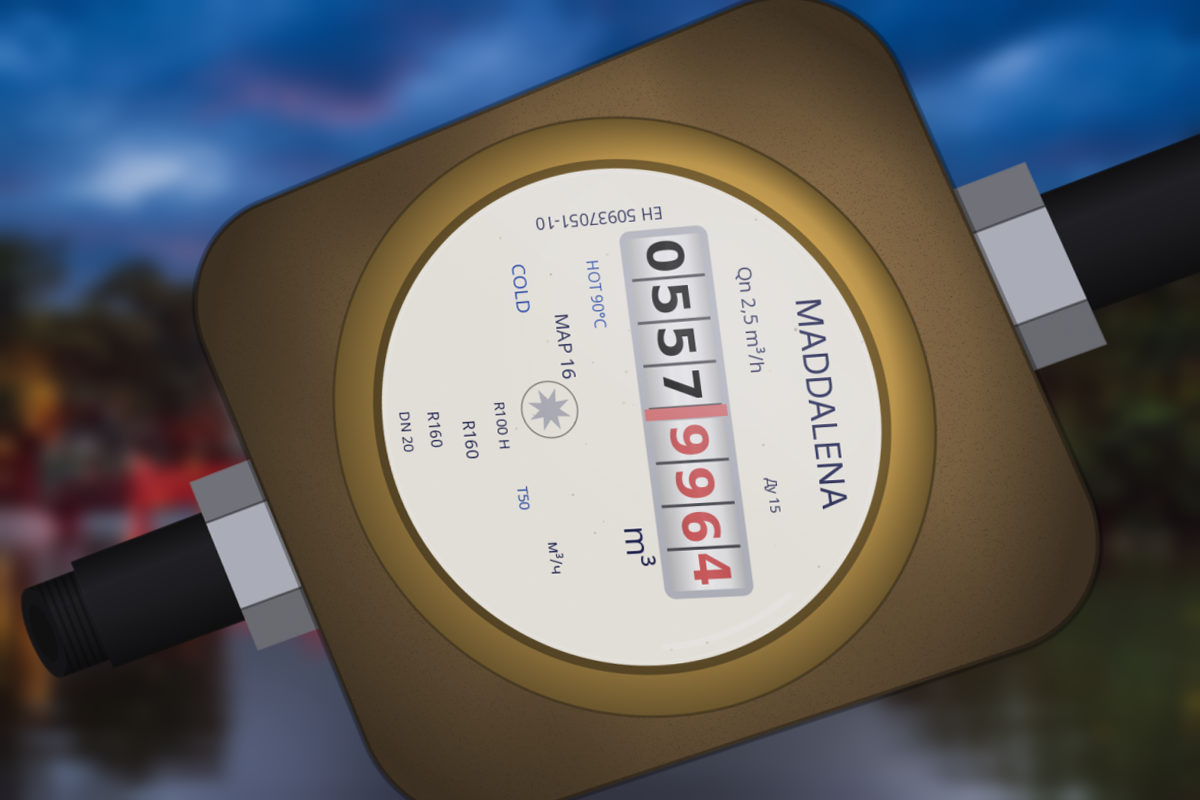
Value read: 557.9964
